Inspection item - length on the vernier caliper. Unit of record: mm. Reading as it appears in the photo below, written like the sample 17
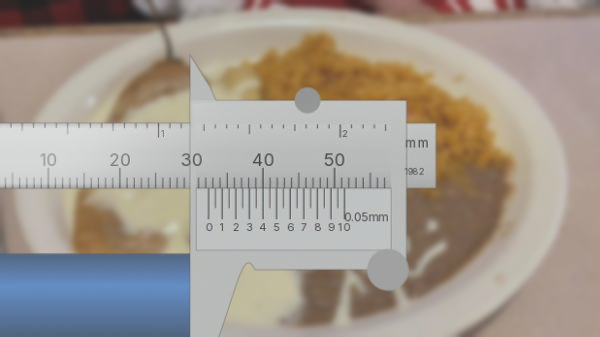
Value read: 32.4
